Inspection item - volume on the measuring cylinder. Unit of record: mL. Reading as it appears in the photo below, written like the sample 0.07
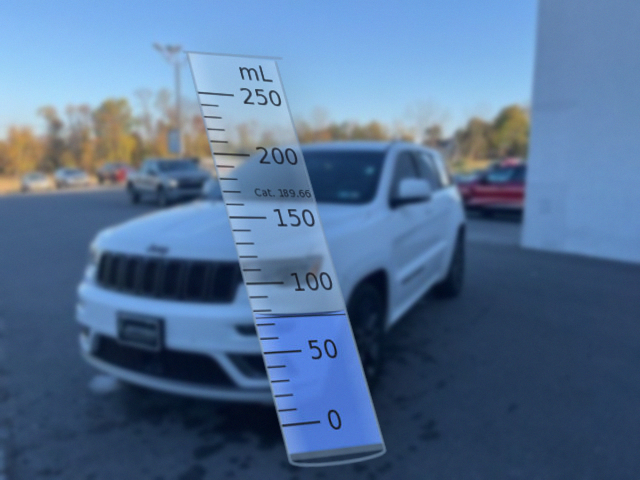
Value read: 75
